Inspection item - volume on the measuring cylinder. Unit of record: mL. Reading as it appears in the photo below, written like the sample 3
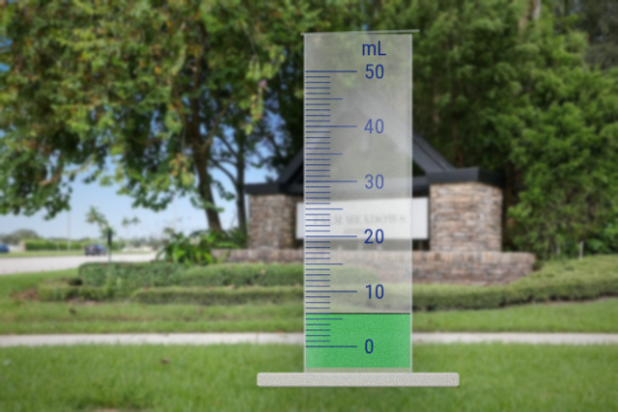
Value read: 6
